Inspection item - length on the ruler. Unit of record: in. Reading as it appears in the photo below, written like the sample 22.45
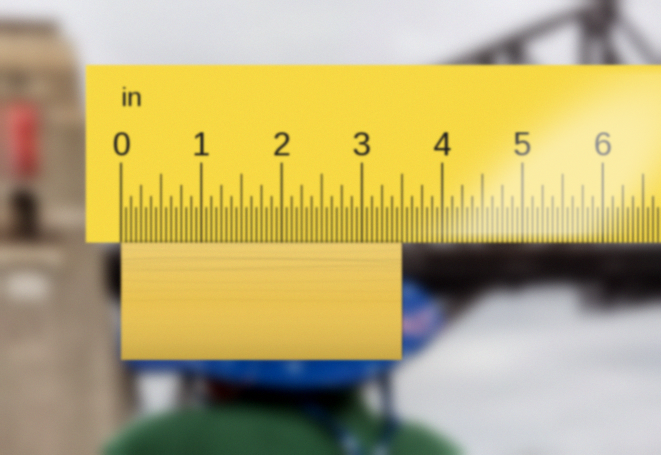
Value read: 3.5
